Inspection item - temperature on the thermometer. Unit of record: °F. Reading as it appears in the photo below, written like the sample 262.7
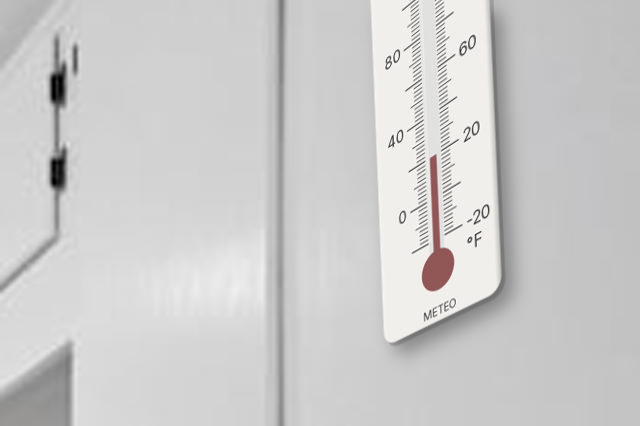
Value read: 20
